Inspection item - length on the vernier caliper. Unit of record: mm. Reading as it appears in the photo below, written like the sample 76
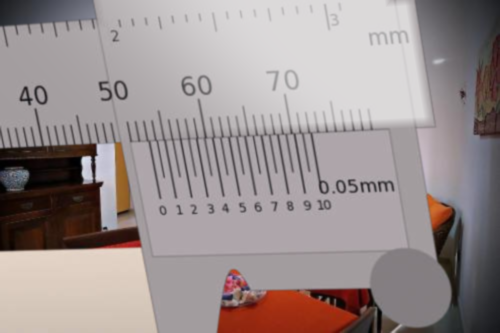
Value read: 53.2
